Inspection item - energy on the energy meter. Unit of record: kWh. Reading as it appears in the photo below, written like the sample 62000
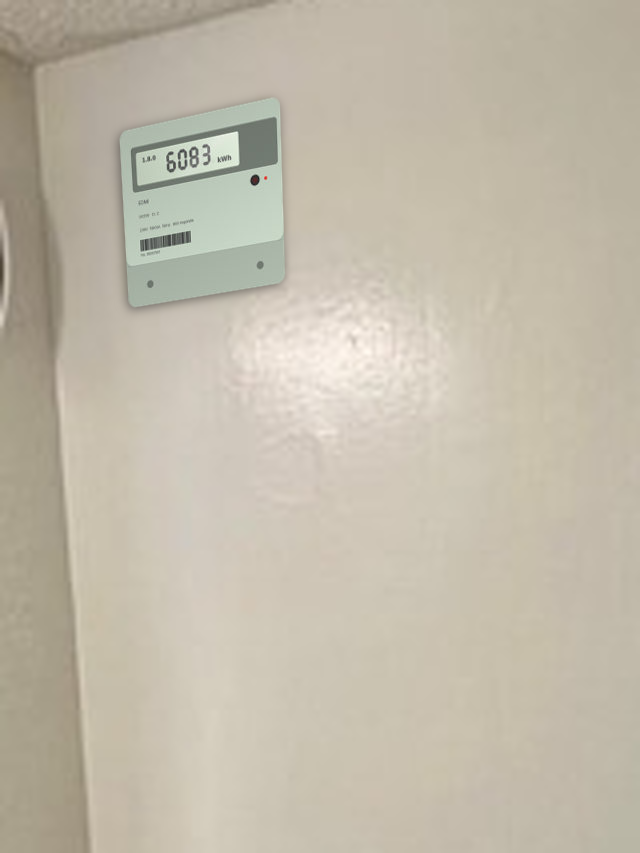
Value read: 6083
